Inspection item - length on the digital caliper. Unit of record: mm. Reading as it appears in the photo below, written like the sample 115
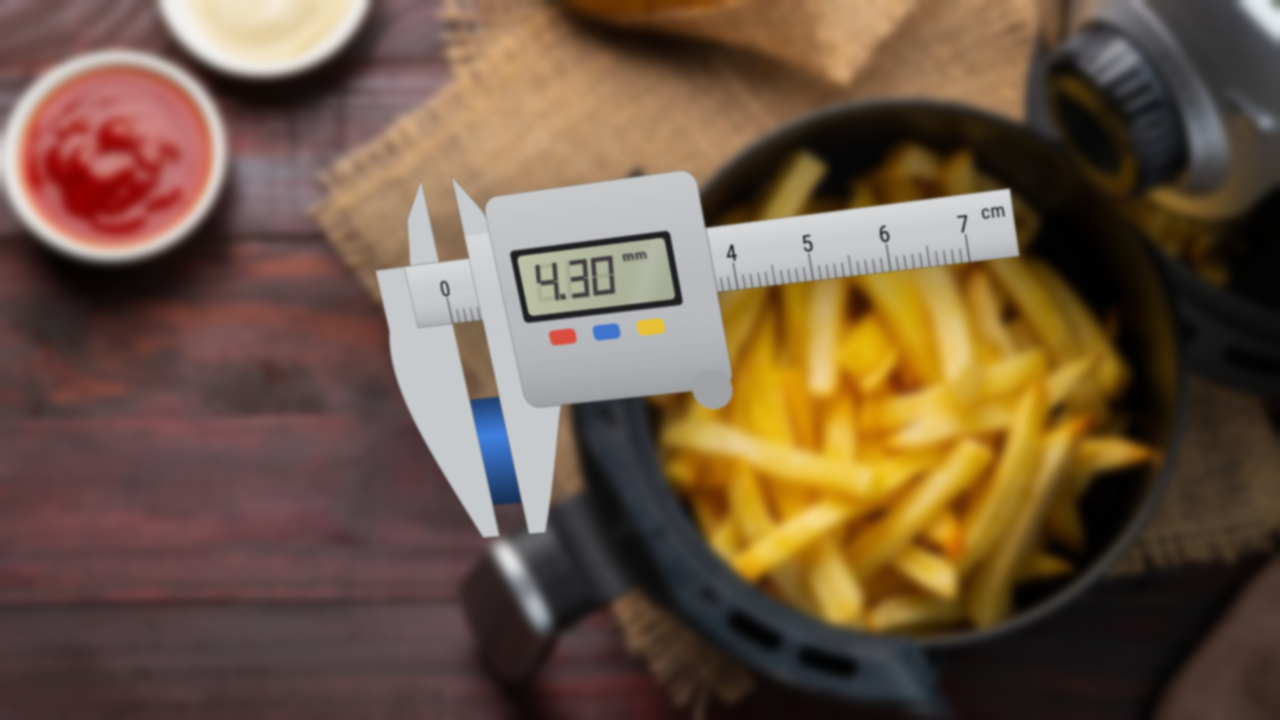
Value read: 4.30
